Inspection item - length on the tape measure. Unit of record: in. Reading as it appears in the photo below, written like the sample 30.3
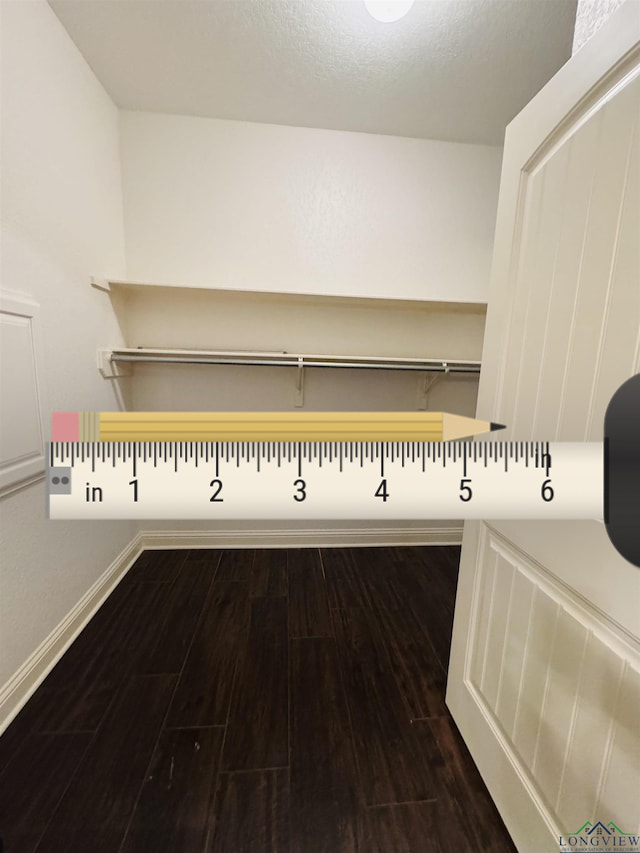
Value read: 5.5
